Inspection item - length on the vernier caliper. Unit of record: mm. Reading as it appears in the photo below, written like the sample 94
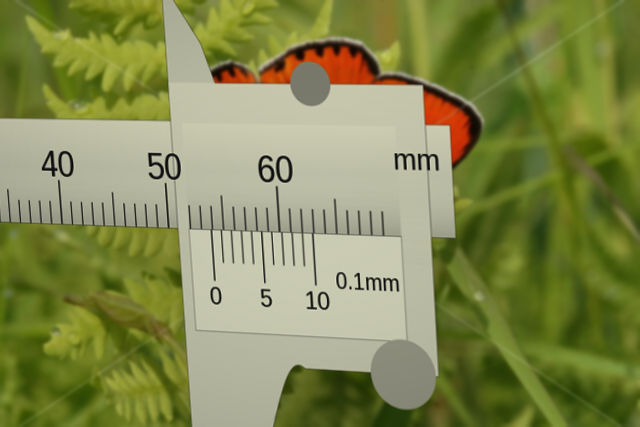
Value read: 53.9
